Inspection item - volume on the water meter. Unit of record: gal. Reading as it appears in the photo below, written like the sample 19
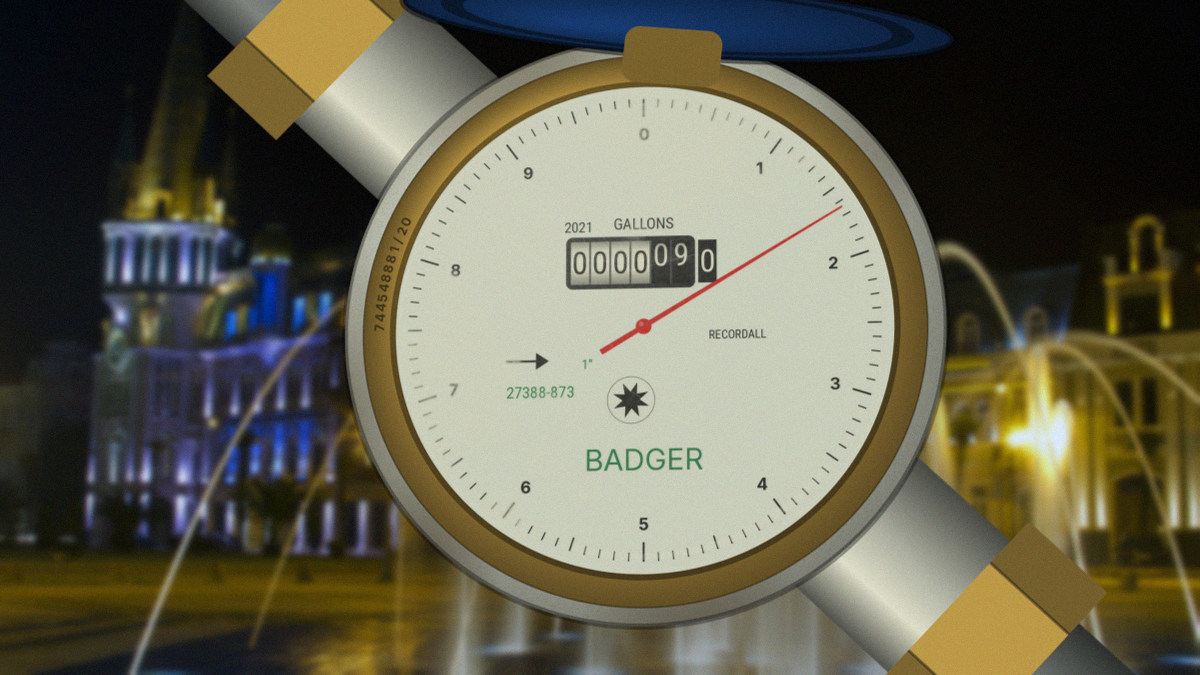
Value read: 91.6
